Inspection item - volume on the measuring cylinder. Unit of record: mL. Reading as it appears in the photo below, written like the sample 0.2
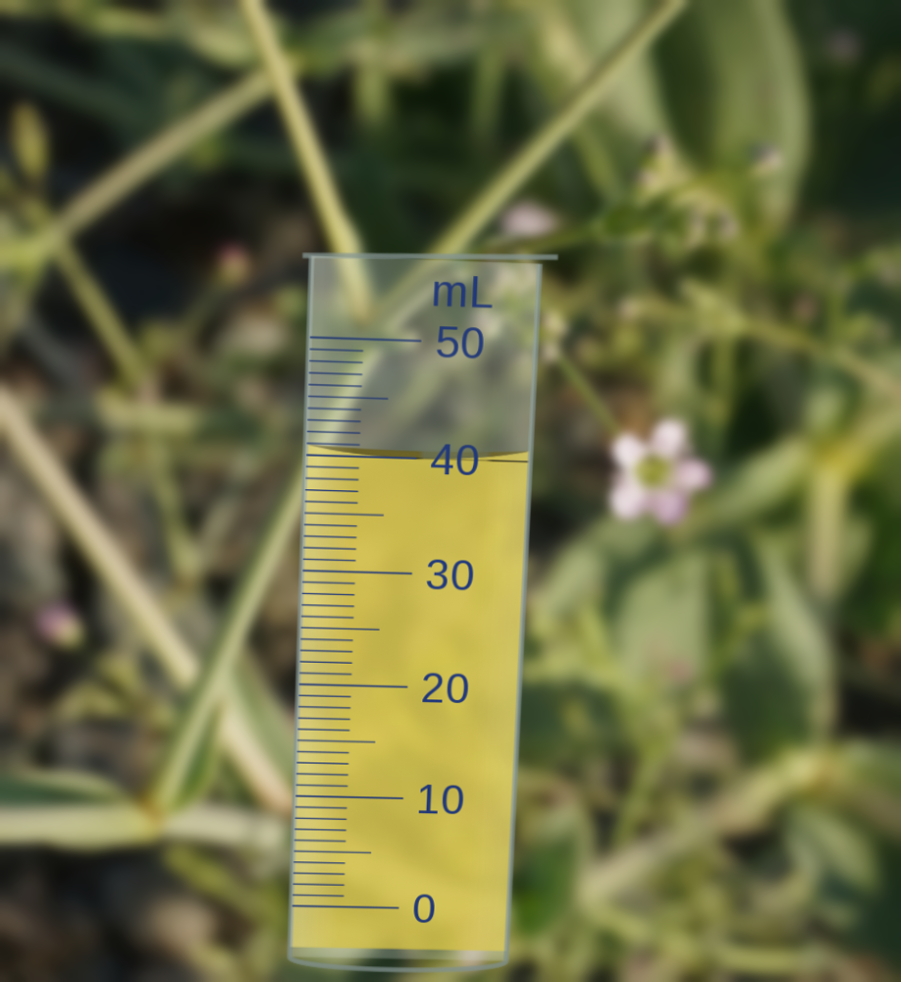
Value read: 40
